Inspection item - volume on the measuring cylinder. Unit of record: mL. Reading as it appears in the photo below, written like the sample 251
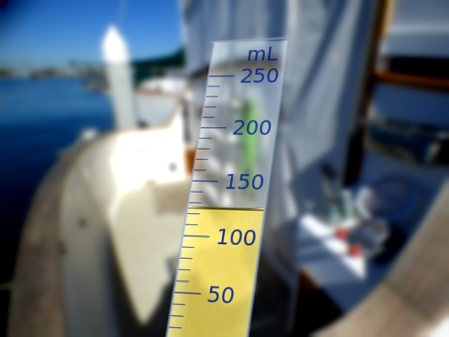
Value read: 125
